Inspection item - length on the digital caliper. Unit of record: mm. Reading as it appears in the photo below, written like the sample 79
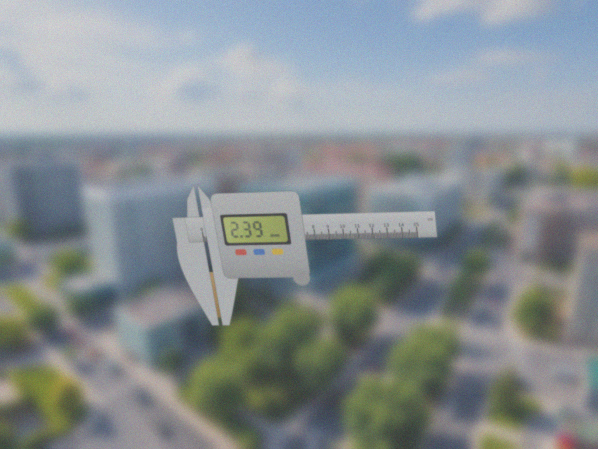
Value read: 2.39
